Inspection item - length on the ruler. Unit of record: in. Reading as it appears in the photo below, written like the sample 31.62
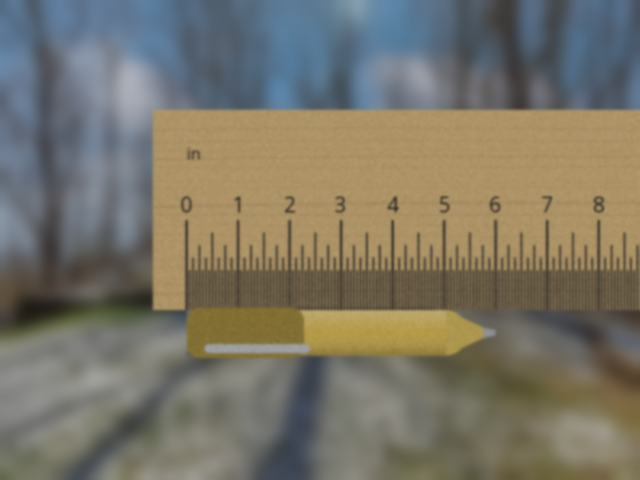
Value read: 6
